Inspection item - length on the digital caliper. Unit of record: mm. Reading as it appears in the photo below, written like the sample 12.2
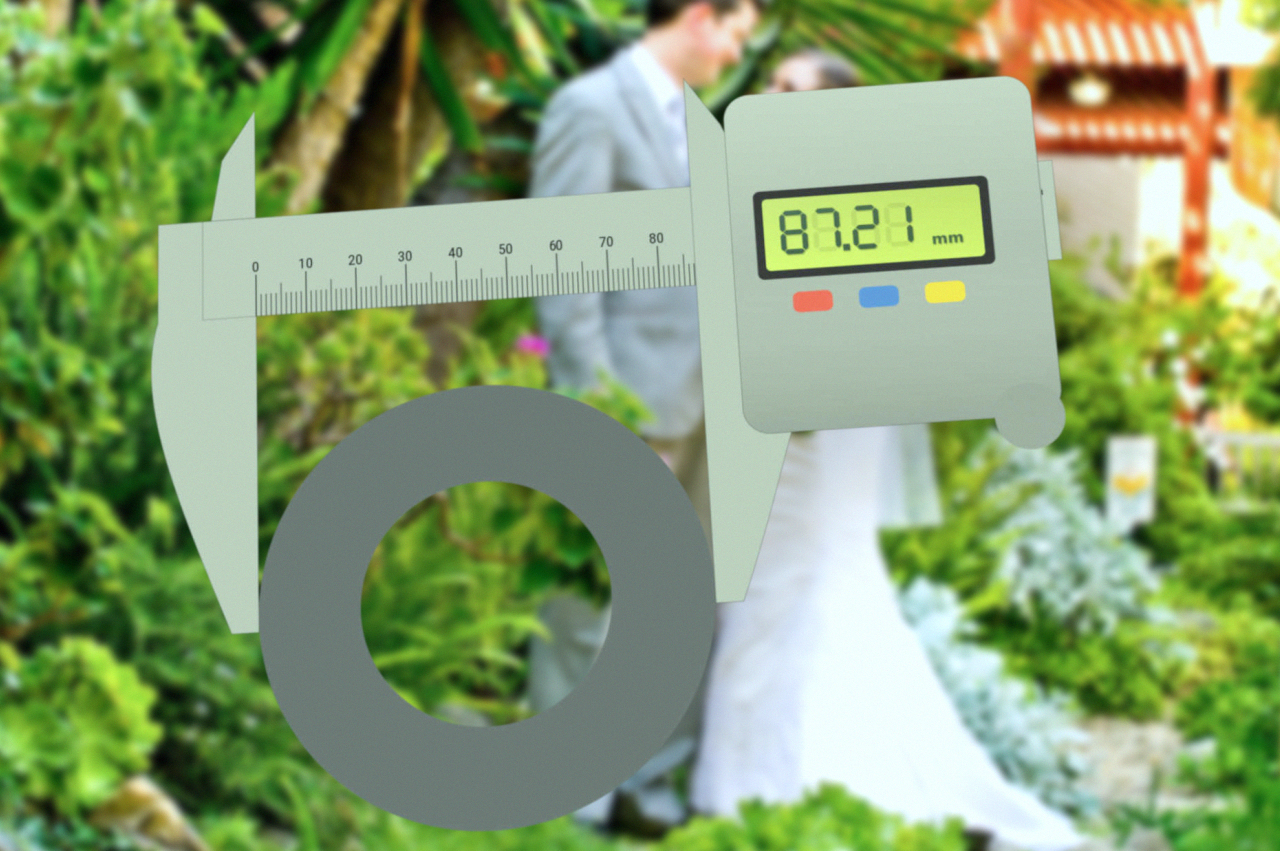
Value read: 87.21
